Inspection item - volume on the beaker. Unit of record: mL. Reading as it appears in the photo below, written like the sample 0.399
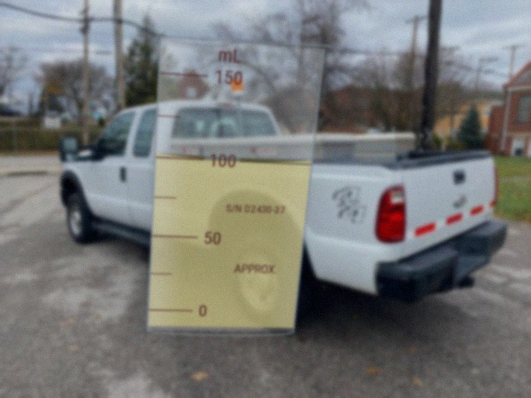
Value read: 100
